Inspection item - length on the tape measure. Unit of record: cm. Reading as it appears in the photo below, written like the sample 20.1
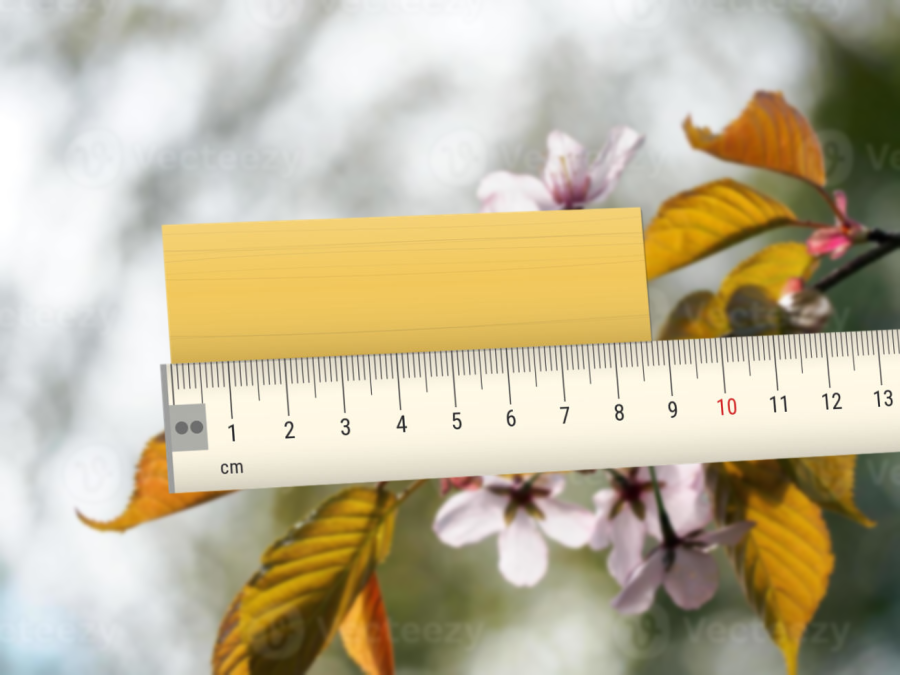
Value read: 8.7
